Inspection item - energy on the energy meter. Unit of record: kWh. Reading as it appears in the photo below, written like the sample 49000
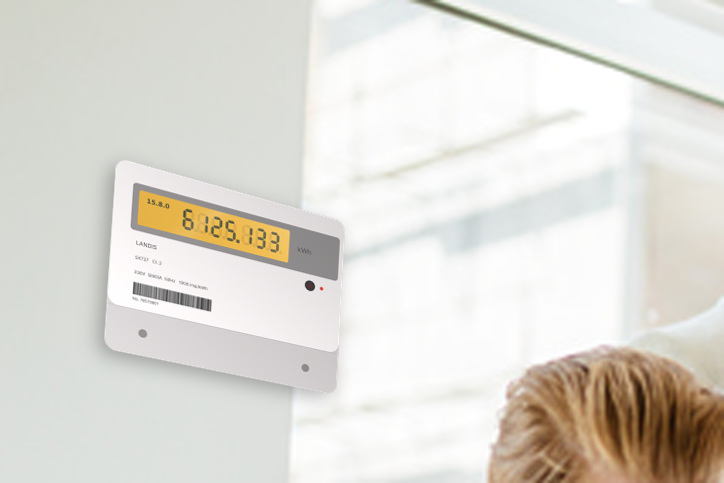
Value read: 6125.133
